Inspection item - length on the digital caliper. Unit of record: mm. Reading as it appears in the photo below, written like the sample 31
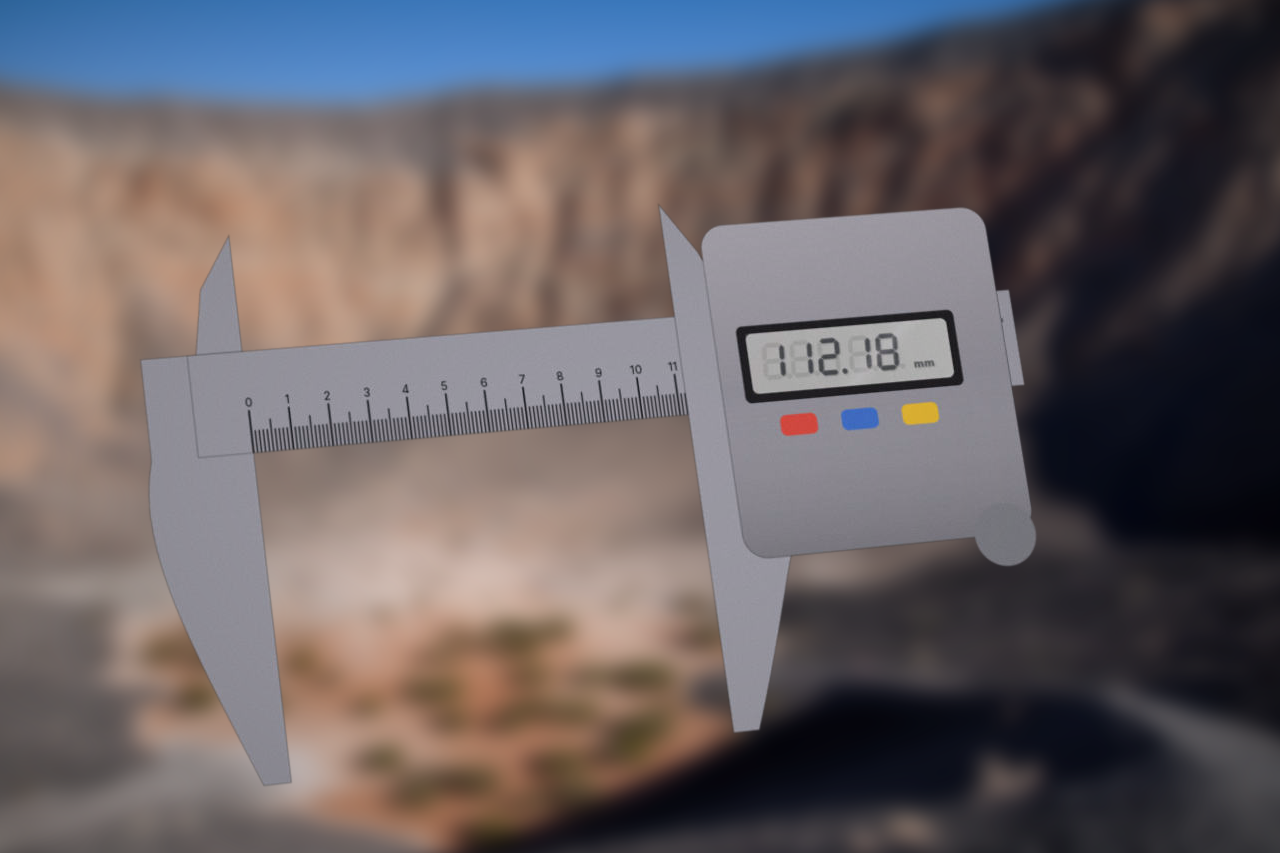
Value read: 112.18
